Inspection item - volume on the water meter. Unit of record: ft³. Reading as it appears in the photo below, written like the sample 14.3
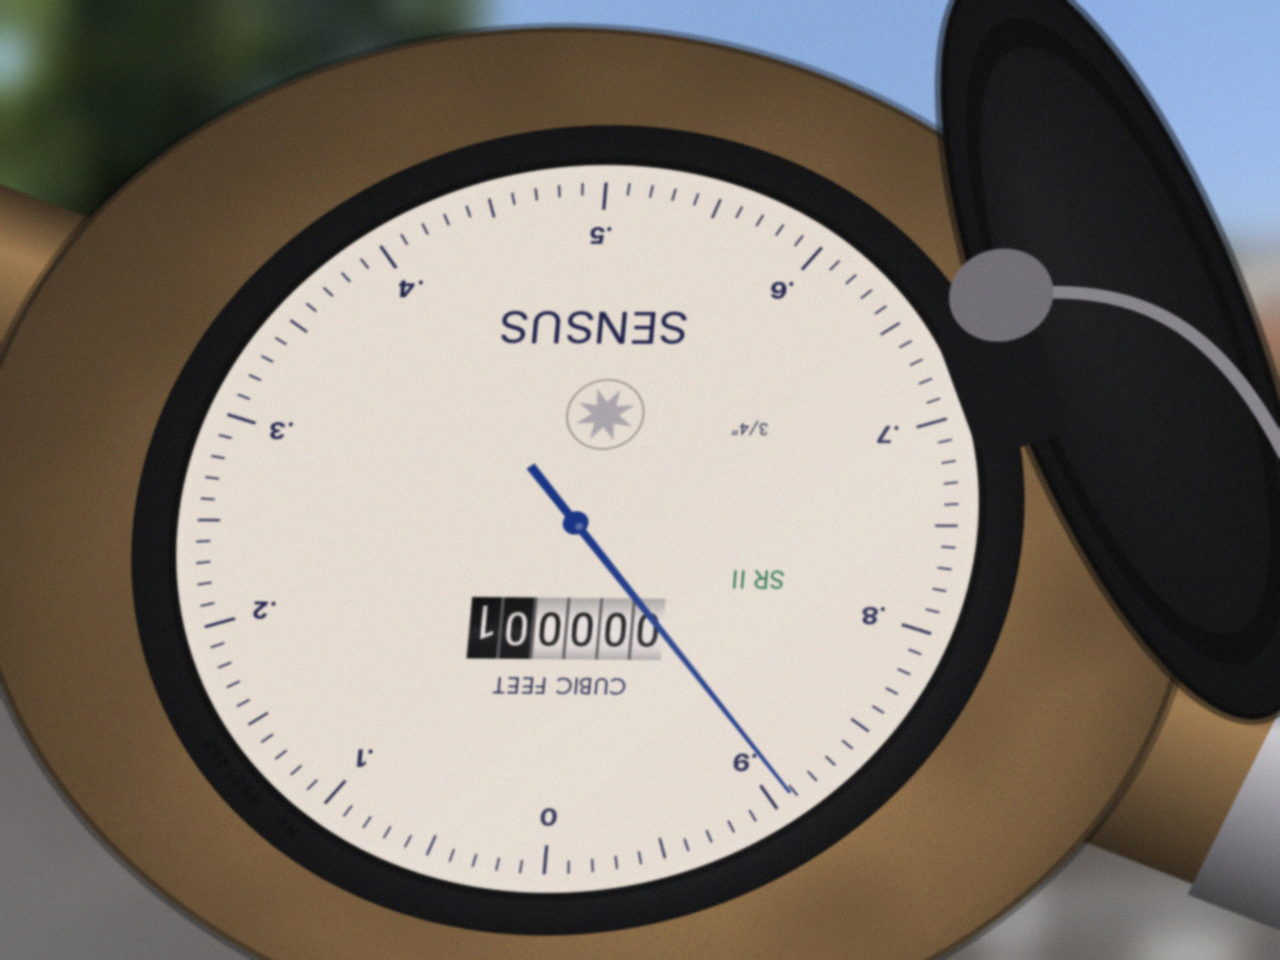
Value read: 0.89
